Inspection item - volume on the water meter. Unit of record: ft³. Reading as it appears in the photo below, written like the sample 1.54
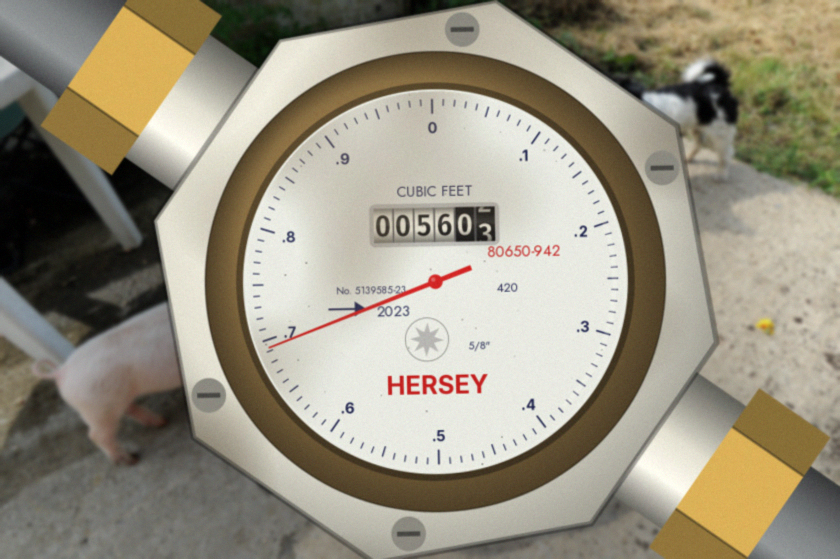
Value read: 5602.69
